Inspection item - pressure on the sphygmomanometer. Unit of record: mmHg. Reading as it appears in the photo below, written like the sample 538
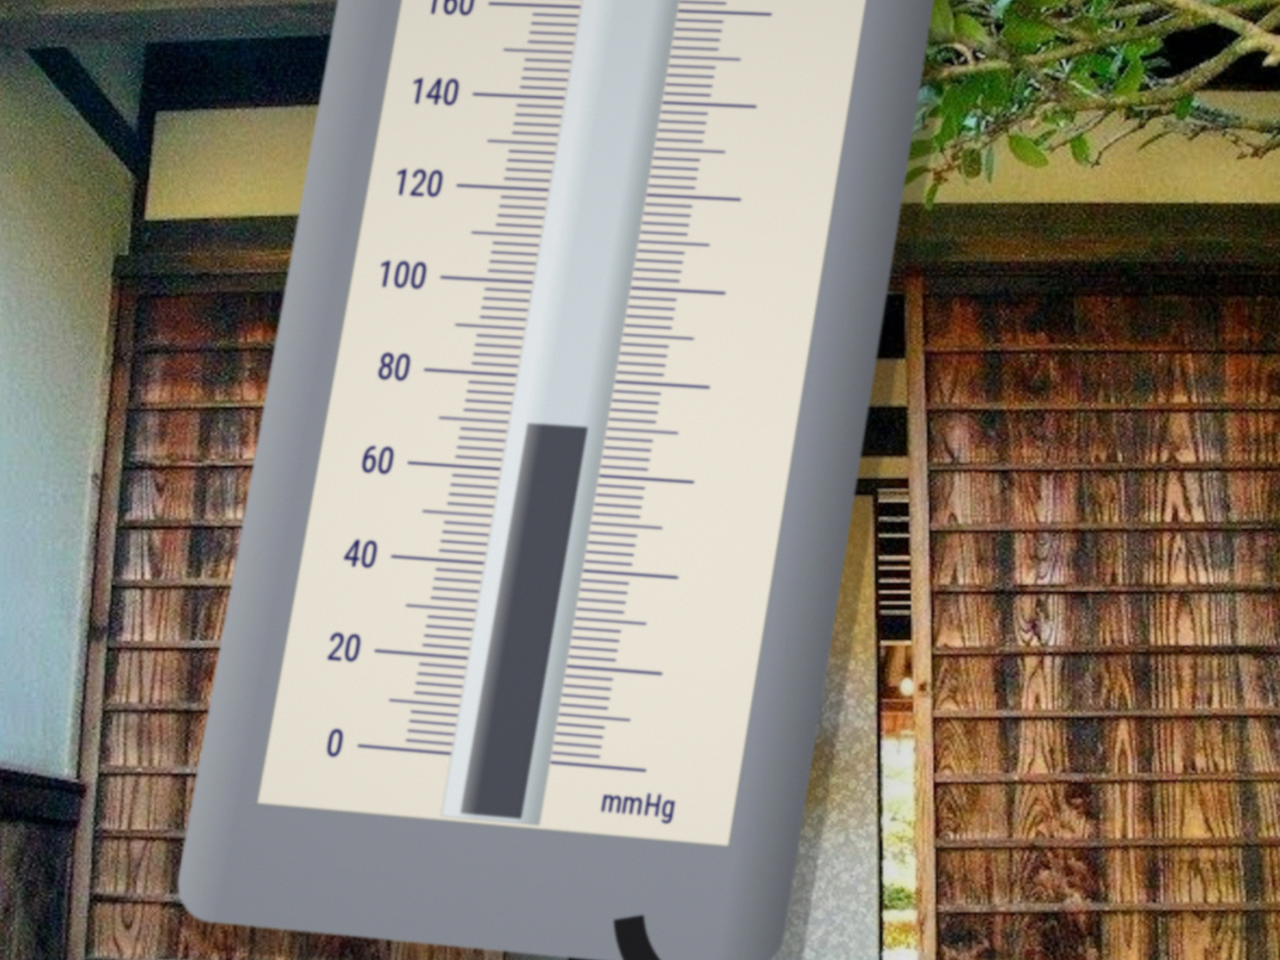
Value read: 70
